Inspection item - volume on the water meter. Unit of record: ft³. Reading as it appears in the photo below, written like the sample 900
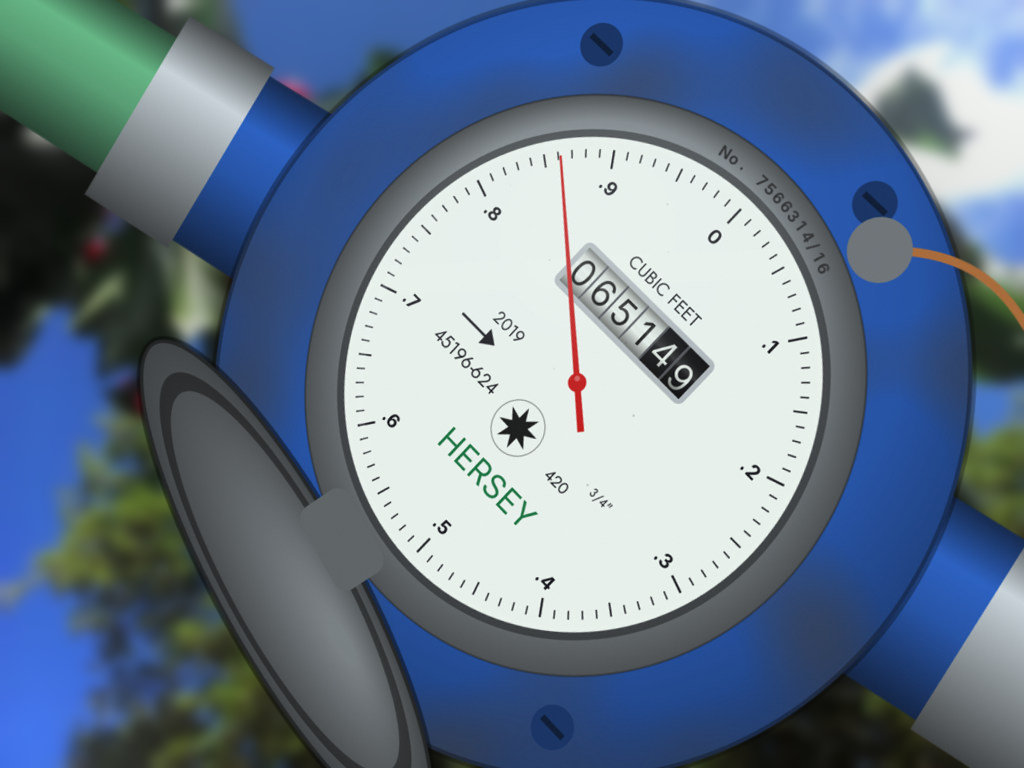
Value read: 65148.86
